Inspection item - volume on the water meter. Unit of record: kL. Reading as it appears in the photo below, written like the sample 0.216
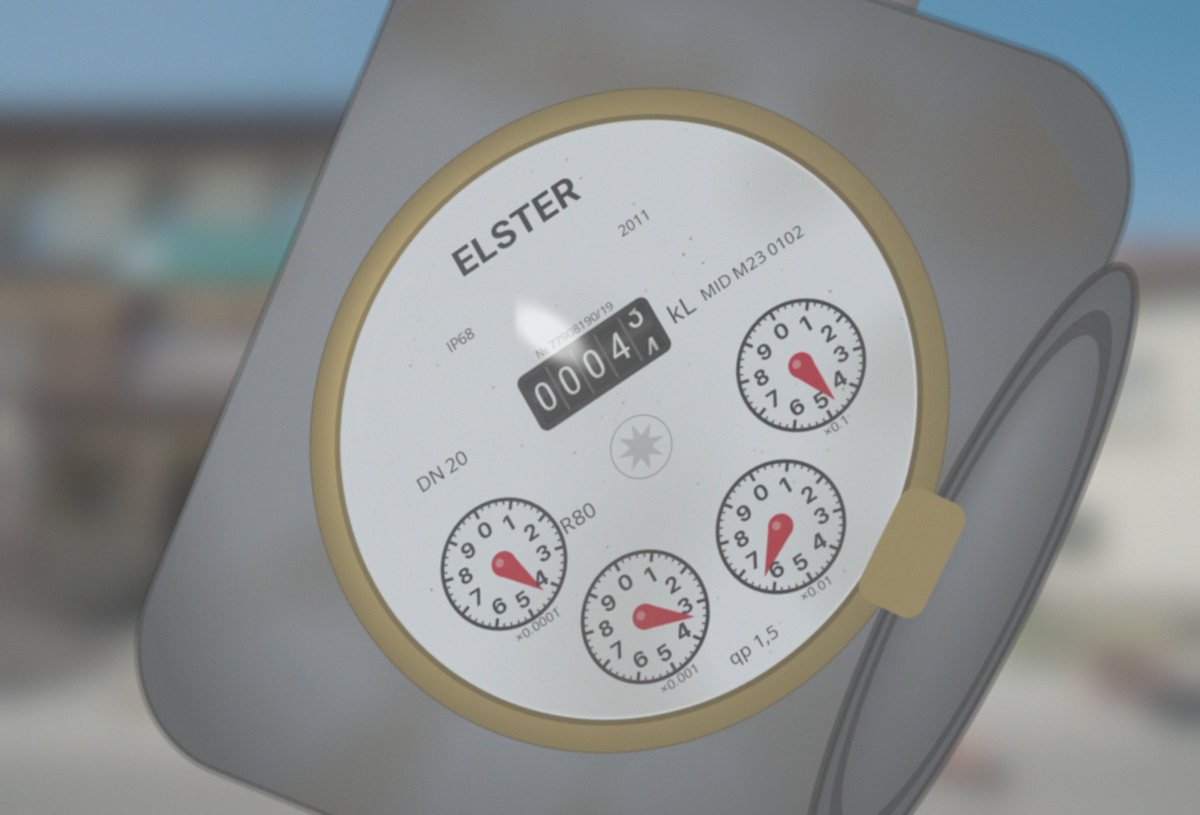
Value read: 43.4634
